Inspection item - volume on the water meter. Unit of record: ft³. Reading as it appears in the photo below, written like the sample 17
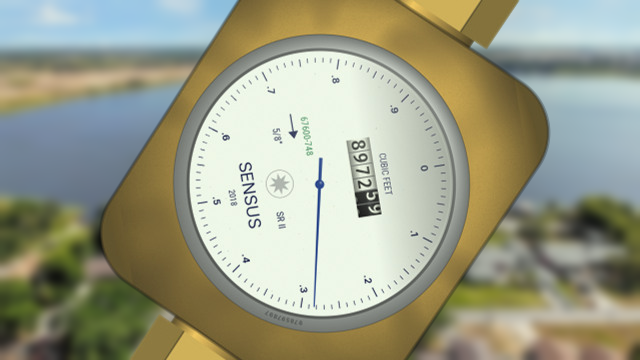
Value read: 897259.28
